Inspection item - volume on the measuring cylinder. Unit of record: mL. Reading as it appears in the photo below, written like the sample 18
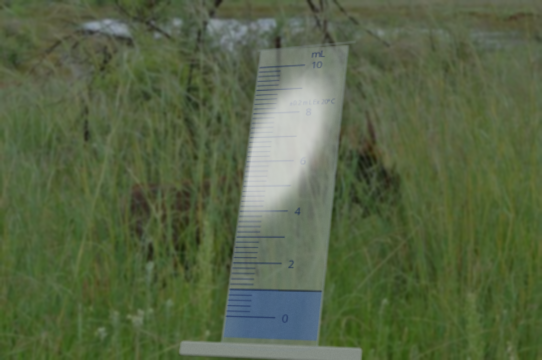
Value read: 1
